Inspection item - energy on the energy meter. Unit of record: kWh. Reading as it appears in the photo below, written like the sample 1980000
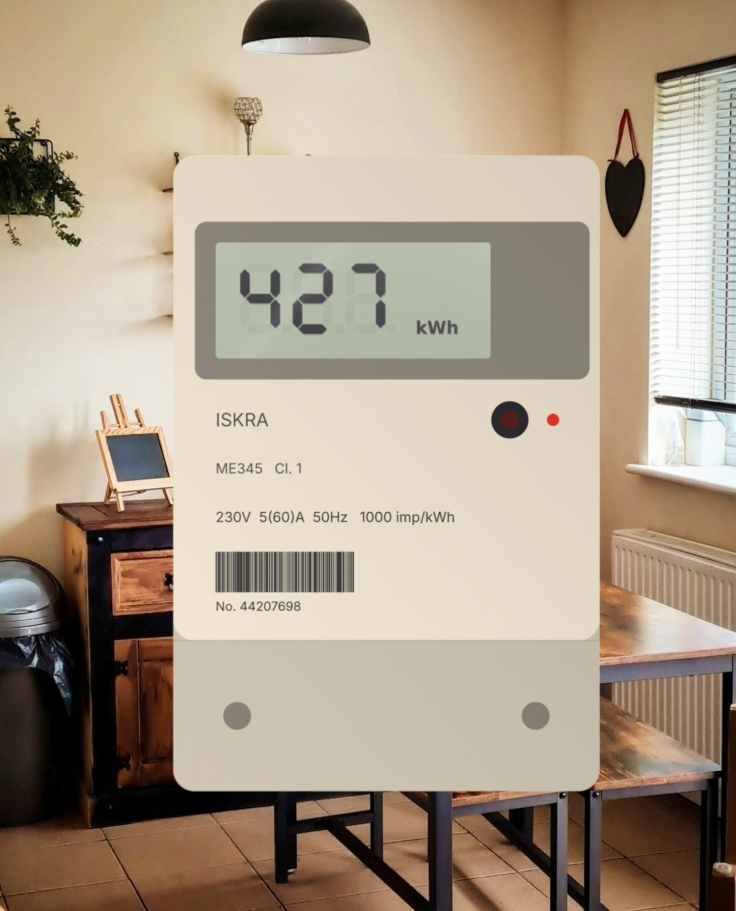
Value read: 427
